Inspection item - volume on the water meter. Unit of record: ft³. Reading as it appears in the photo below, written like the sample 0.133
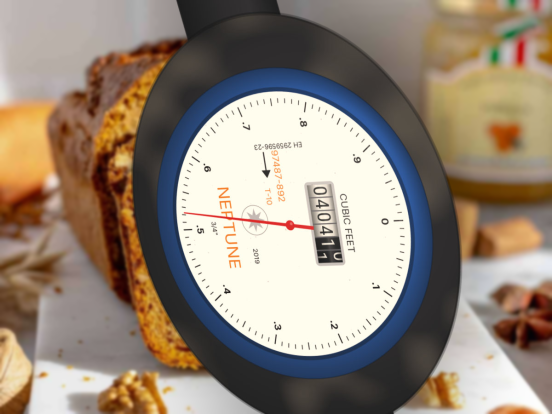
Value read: 40410.52
